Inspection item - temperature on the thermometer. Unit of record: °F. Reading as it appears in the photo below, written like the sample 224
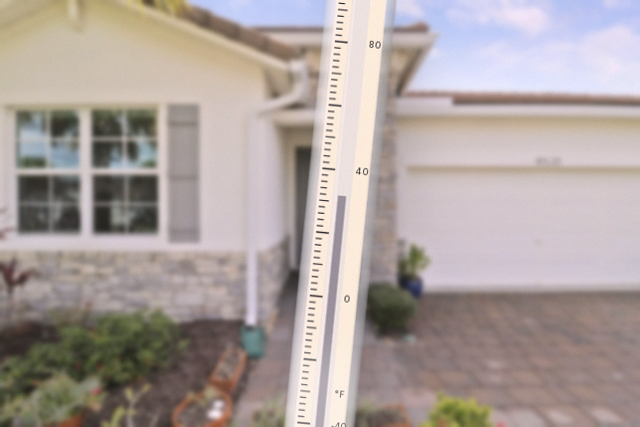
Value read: 32
